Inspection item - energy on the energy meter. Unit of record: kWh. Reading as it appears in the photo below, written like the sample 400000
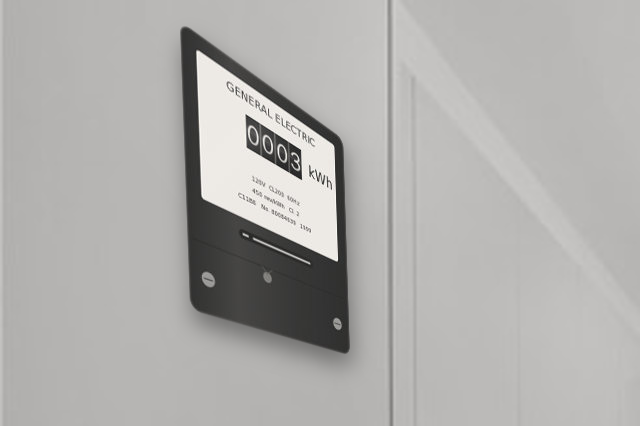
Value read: 3
